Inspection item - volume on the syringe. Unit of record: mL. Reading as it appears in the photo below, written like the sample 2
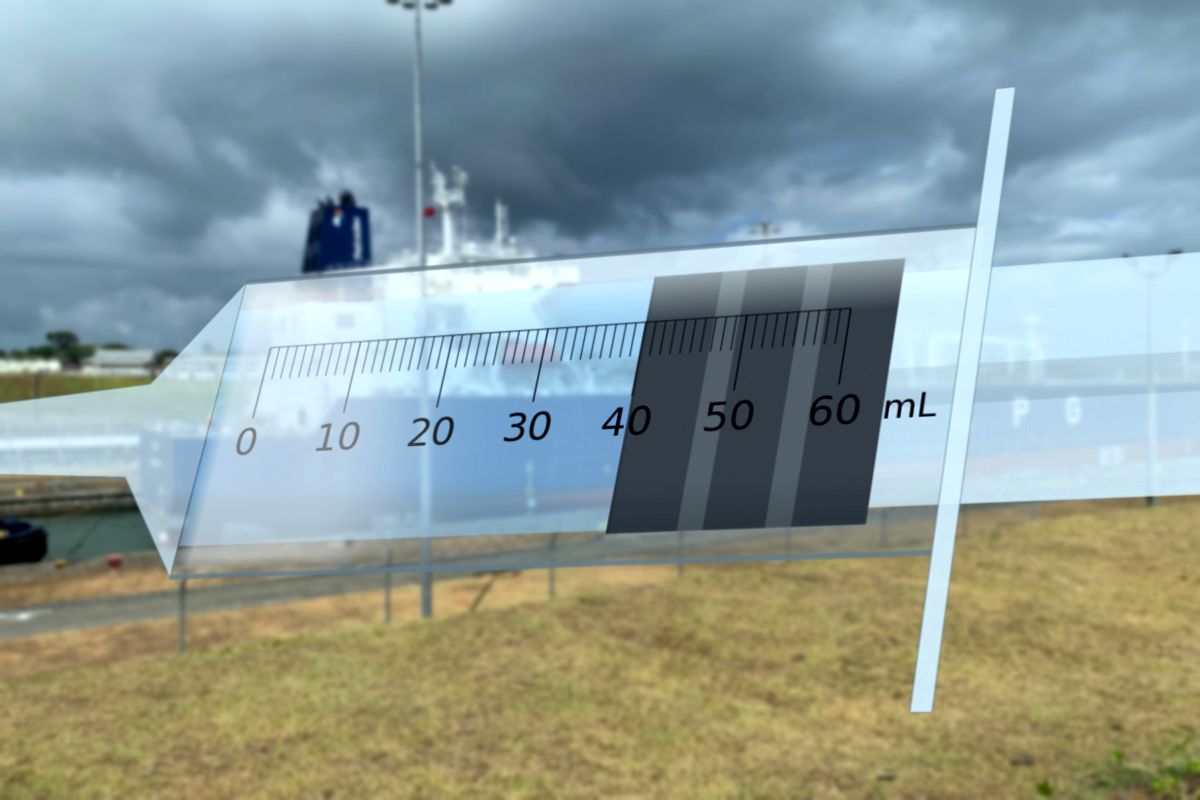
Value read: 40
